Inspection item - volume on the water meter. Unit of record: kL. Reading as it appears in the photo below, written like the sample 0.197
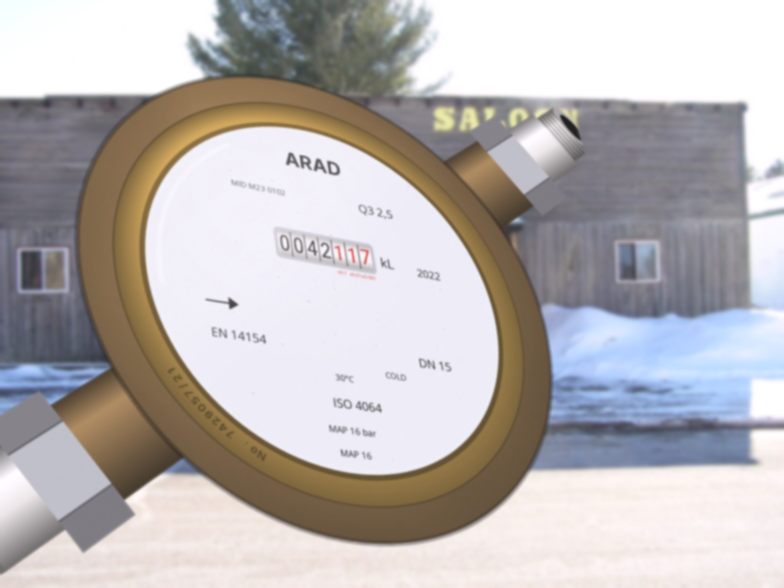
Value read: 42.117
